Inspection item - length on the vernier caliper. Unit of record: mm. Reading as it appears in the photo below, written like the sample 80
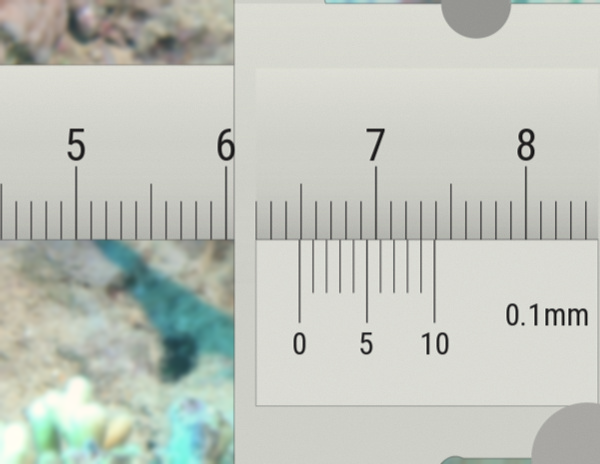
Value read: 64.9
